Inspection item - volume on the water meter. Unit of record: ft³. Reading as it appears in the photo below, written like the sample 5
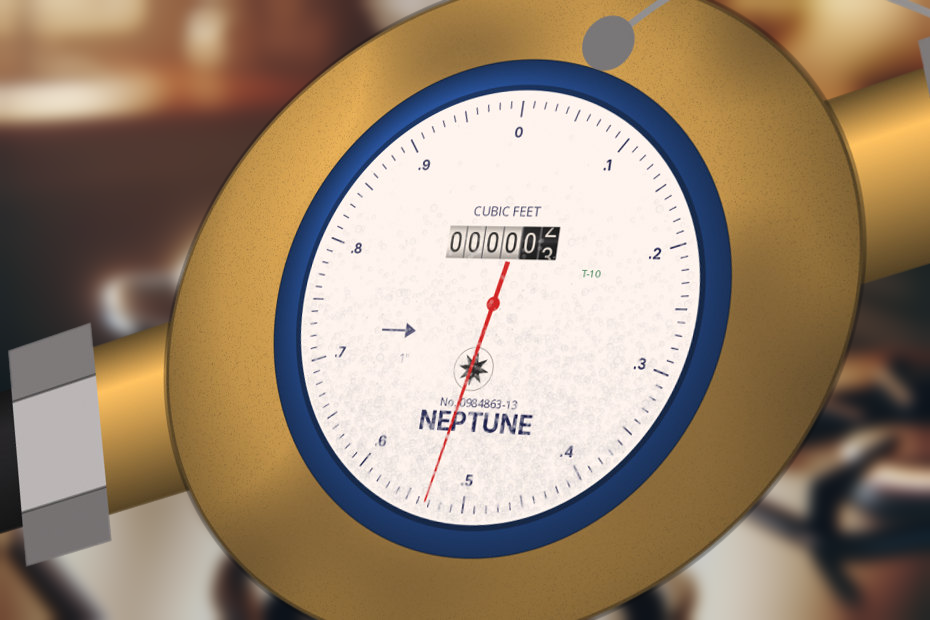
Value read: 2.53
